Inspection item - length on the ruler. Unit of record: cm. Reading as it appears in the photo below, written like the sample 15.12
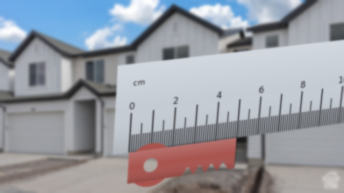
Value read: 5
